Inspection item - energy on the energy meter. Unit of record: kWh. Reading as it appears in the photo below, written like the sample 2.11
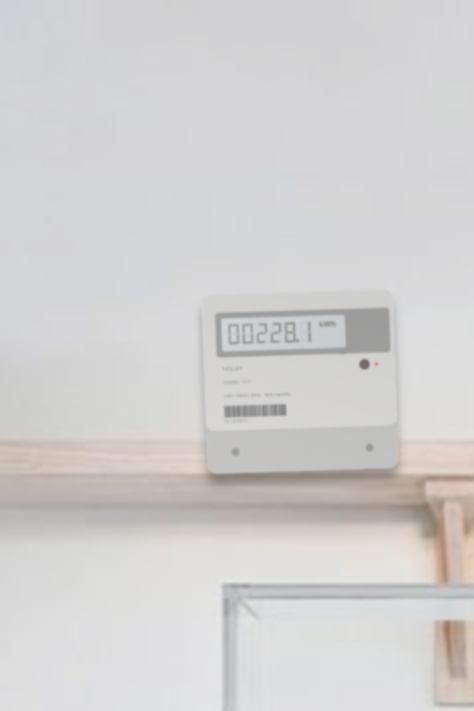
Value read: 228.1
